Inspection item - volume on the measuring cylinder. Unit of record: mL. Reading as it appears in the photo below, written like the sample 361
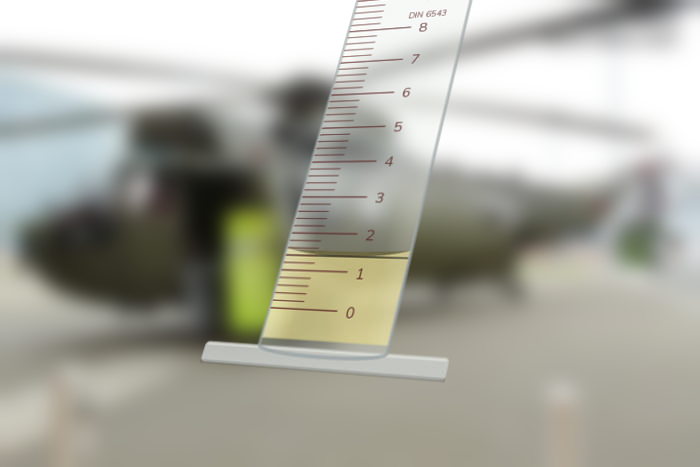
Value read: 1.4
